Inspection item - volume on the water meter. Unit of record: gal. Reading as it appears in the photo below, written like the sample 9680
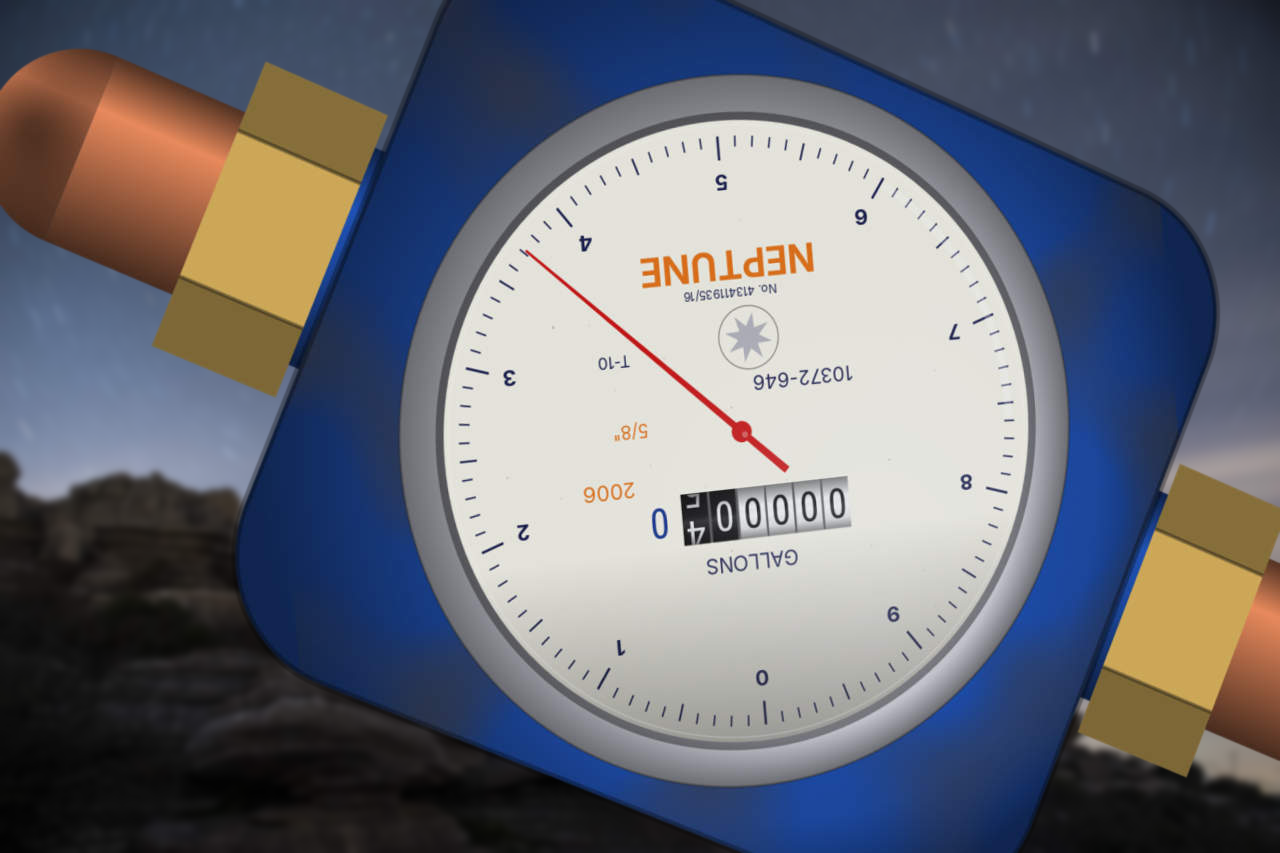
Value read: 43.7
